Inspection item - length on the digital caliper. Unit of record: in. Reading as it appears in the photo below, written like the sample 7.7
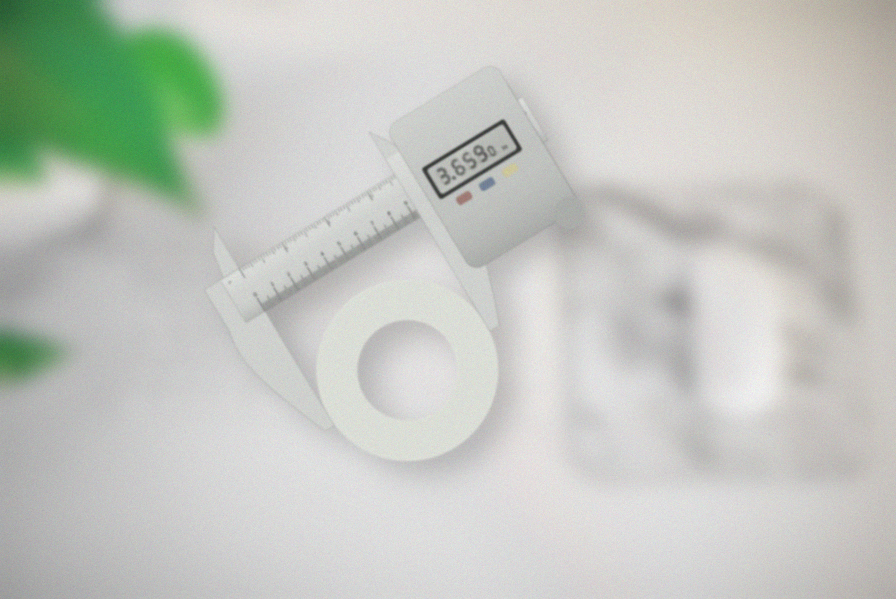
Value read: 3.6590
